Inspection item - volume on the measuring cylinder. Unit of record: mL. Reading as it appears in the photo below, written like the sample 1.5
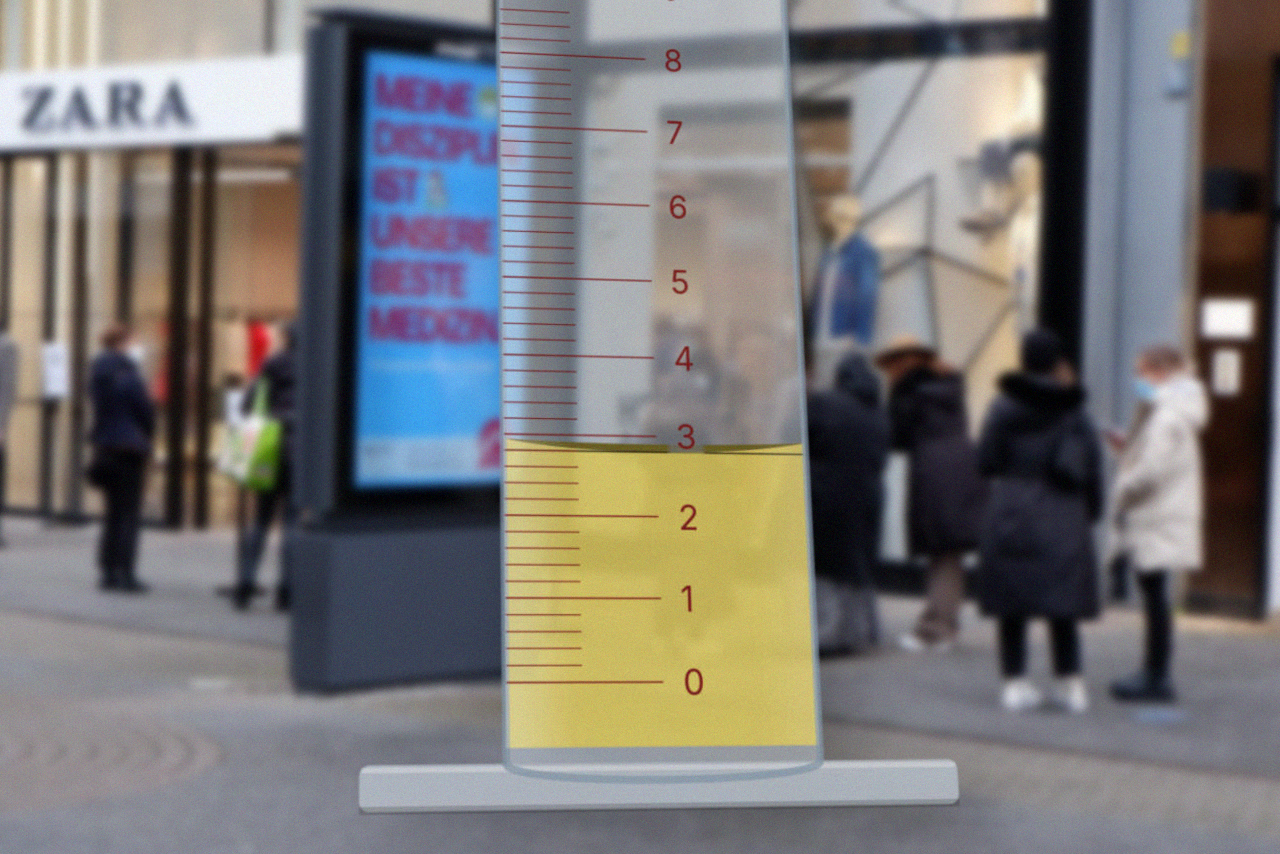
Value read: 2.8
